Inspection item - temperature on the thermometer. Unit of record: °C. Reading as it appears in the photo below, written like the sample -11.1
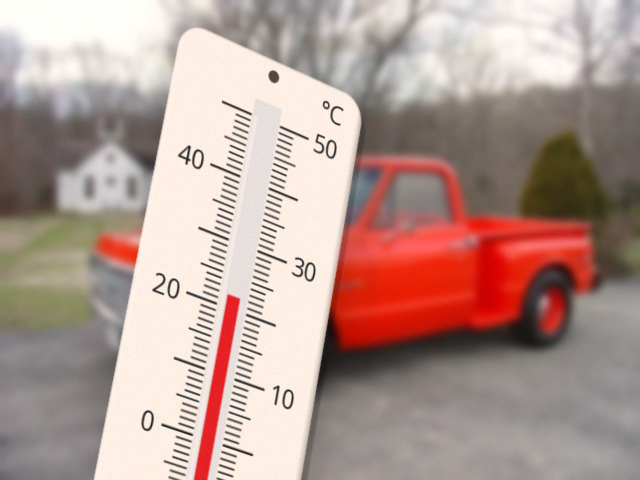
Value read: 22
